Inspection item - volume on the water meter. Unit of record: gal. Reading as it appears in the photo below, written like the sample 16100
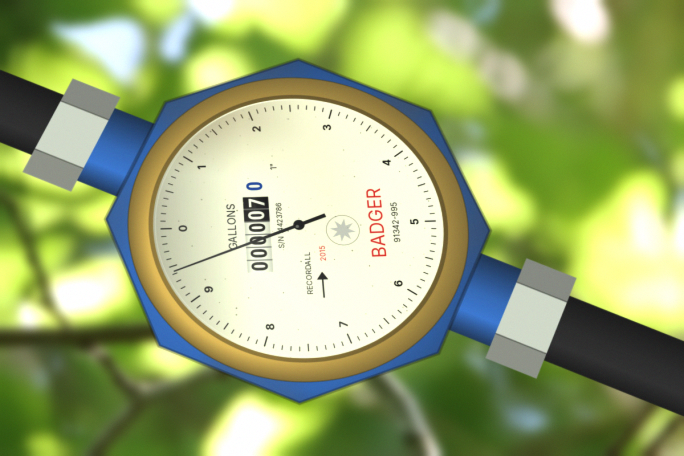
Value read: 69.4
